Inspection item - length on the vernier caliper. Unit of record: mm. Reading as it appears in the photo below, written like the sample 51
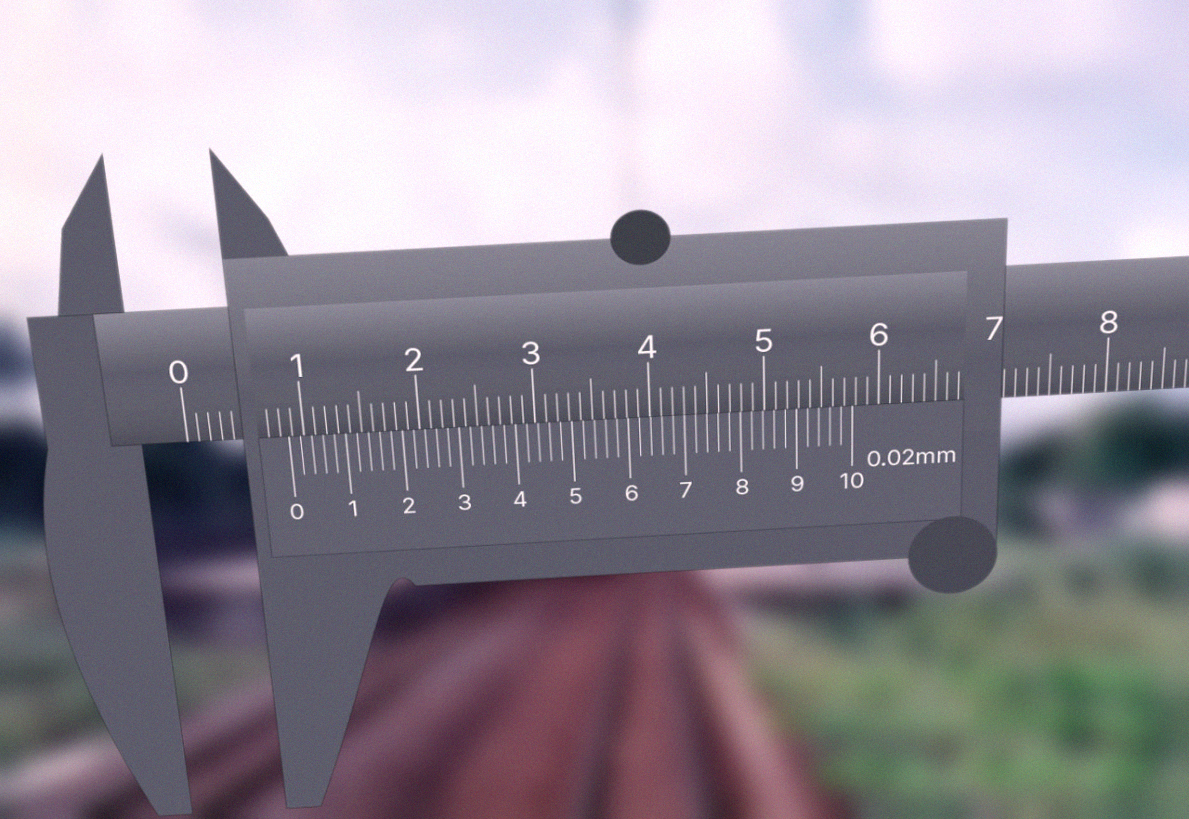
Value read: 8.7
